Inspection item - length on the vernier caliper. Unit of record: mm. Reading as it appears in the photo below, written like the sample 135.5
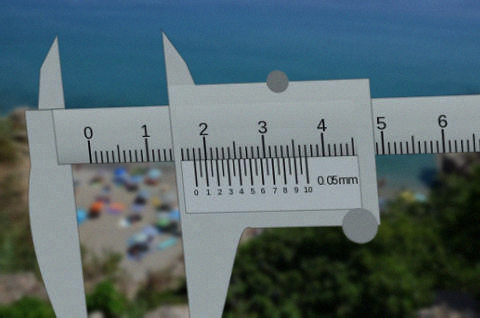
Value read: 18.0
